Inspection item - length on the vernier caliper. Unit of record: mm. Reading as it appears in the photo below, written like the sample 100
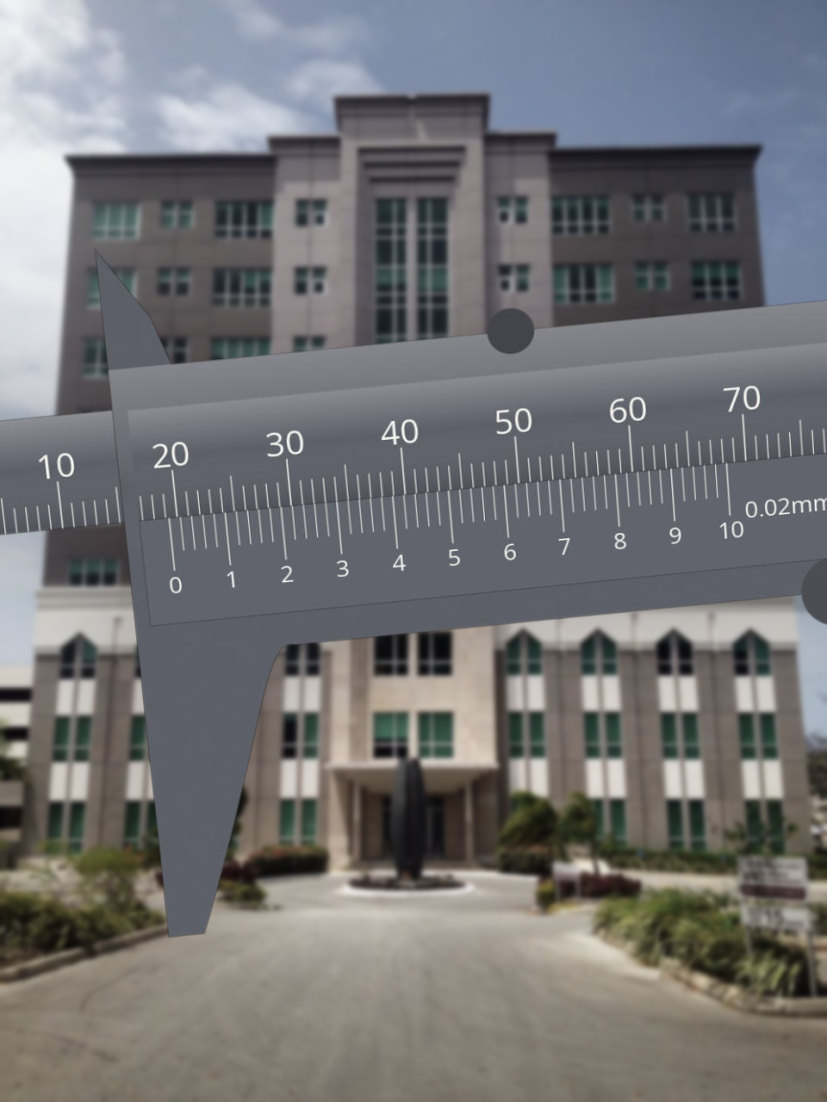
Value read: 19.3
